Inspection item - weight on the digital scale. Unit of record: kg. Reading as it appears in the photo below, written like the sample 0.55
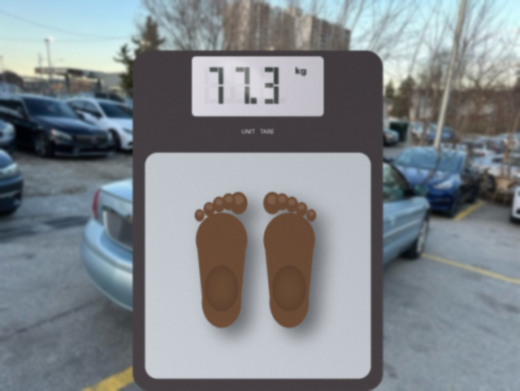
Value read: 77.3
